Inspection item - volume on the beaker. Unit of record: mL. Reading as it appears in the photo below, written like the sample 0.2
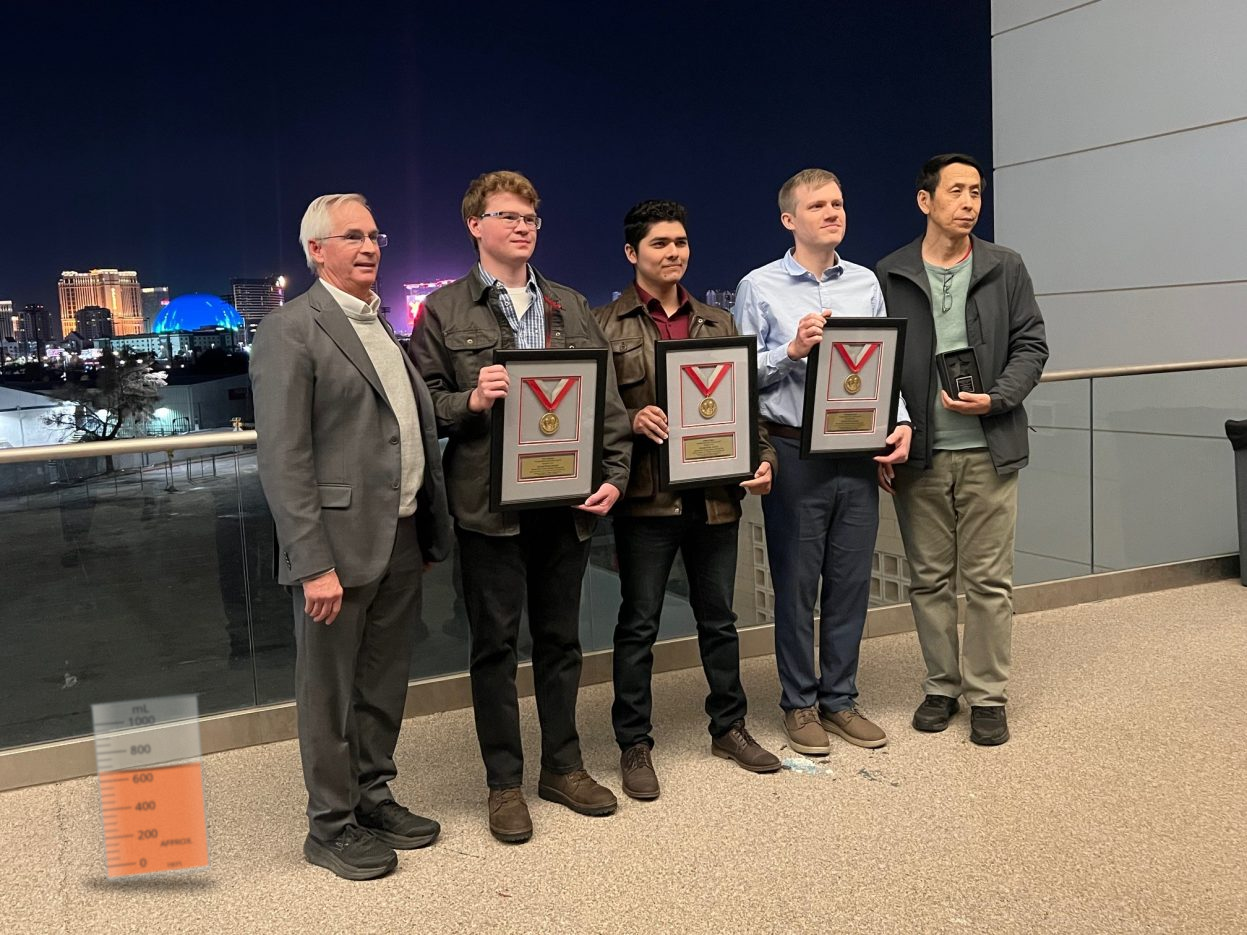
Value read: 650
